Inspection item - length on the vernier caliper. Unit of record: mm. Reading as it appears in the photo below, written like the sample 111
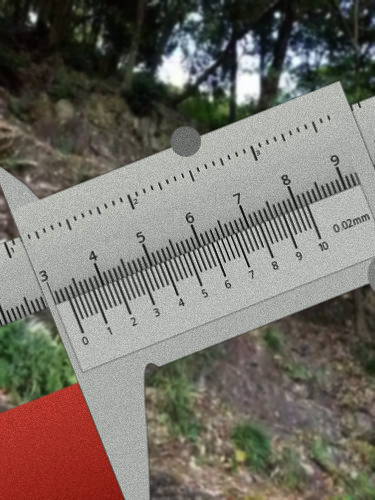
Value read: 33.0
